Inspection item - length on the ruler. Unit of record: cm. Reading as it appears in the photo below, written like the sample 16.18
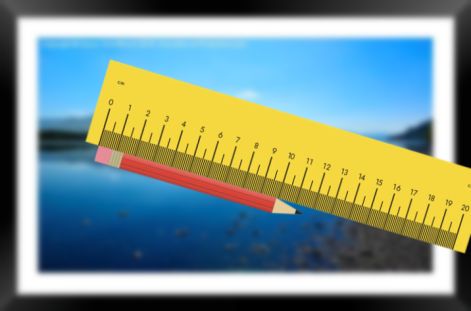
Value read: 11.5
